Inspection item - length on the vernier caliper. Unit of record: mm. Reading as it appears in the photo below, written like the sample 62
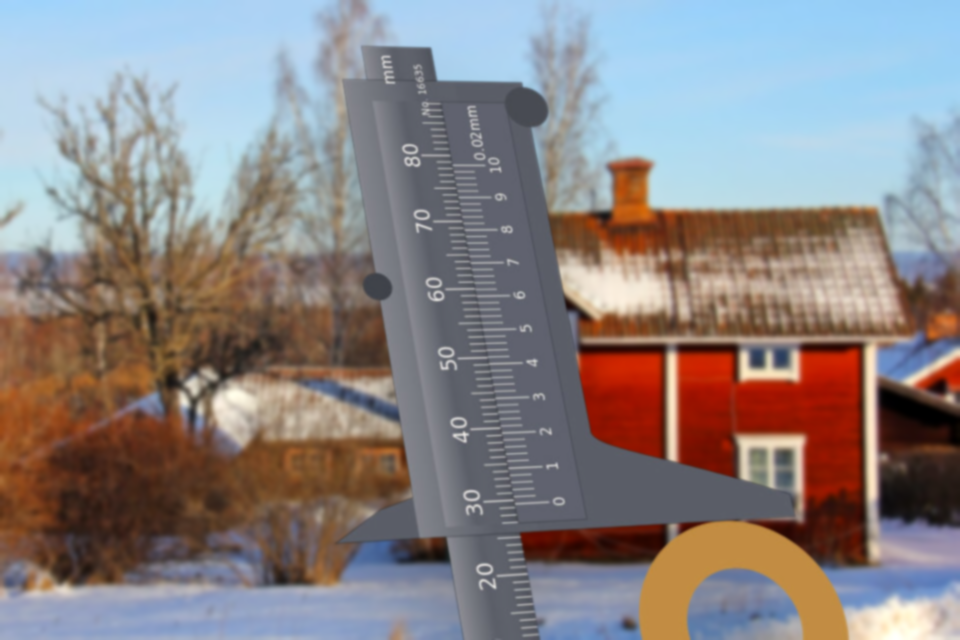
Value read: 29.5
